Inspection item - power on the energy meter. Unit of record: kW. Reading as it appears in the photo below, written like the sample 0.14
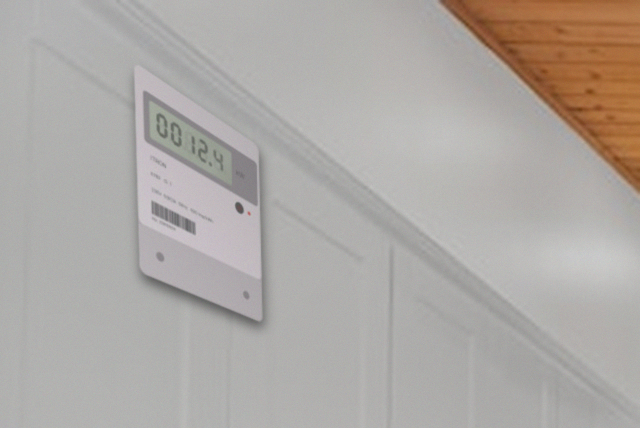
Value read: 12.4
